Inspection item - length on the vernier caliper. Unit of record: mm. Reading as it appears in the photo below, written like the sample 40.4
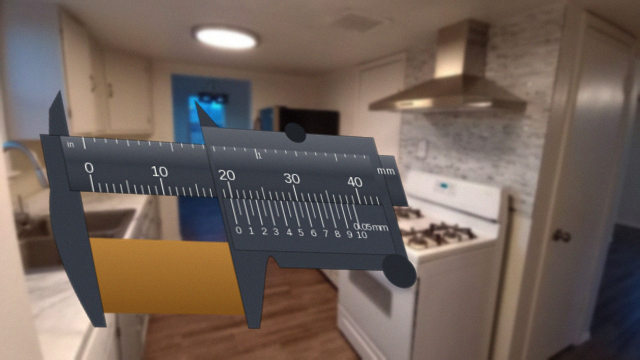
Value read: 19.8
